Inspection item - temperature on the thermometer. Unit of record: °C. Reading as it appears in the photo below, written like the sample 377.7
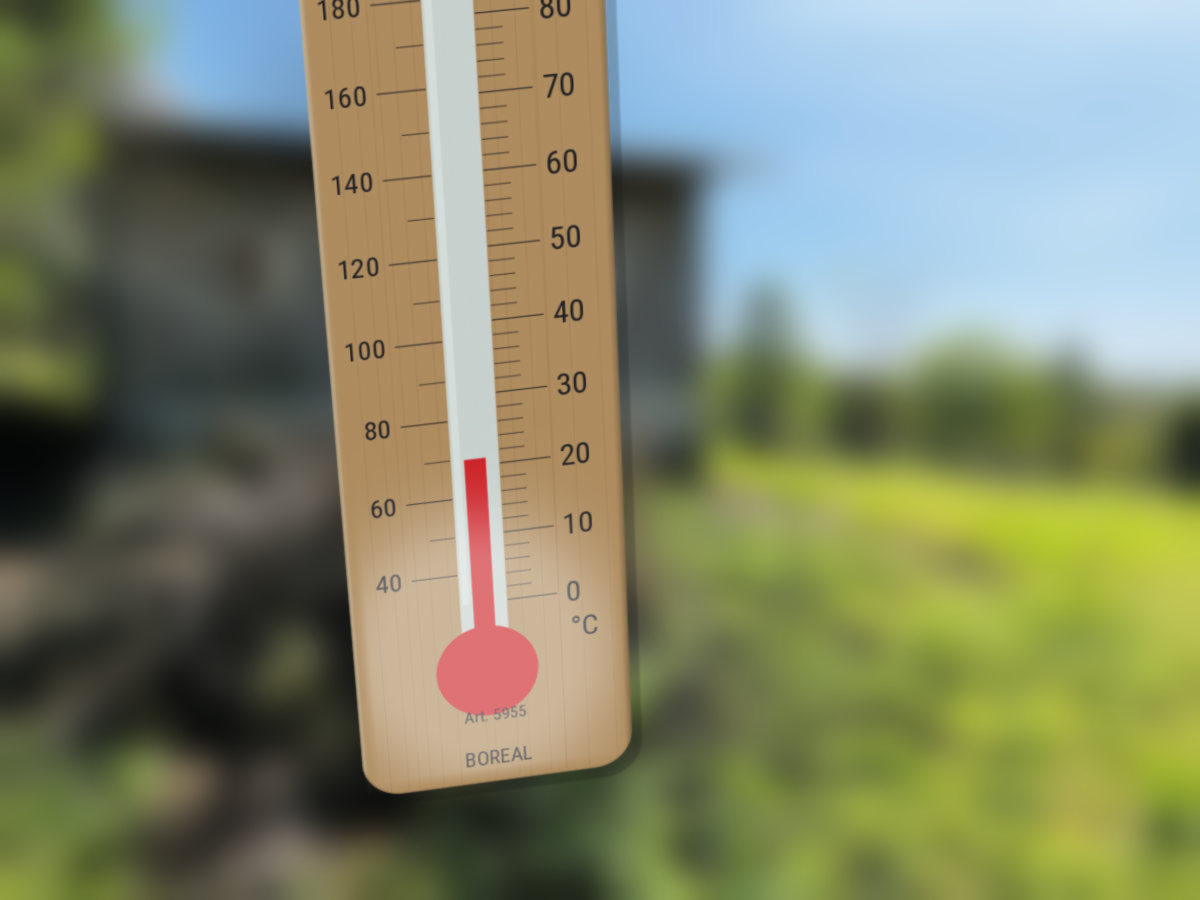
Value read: 21
